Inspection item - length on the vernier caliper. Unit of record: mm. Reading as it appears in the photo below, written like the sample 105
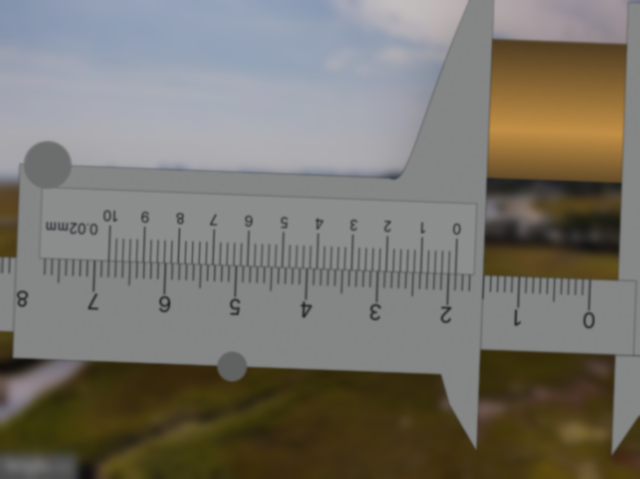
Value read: 19.0
